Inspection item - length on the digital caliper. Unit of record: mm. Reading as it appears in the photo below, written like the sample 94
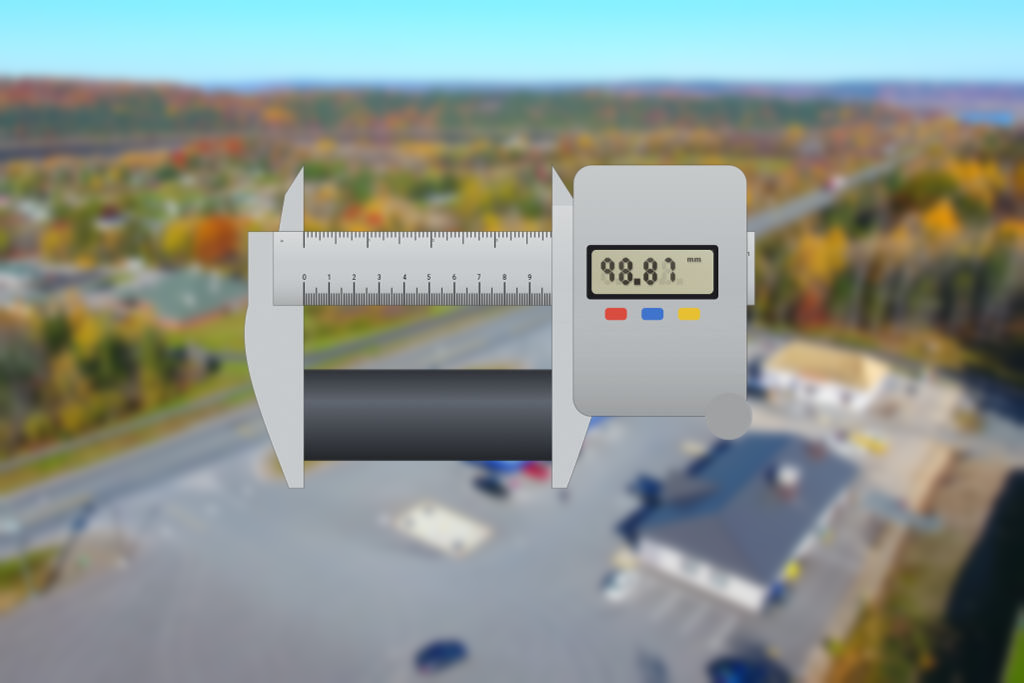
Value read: 98.87
